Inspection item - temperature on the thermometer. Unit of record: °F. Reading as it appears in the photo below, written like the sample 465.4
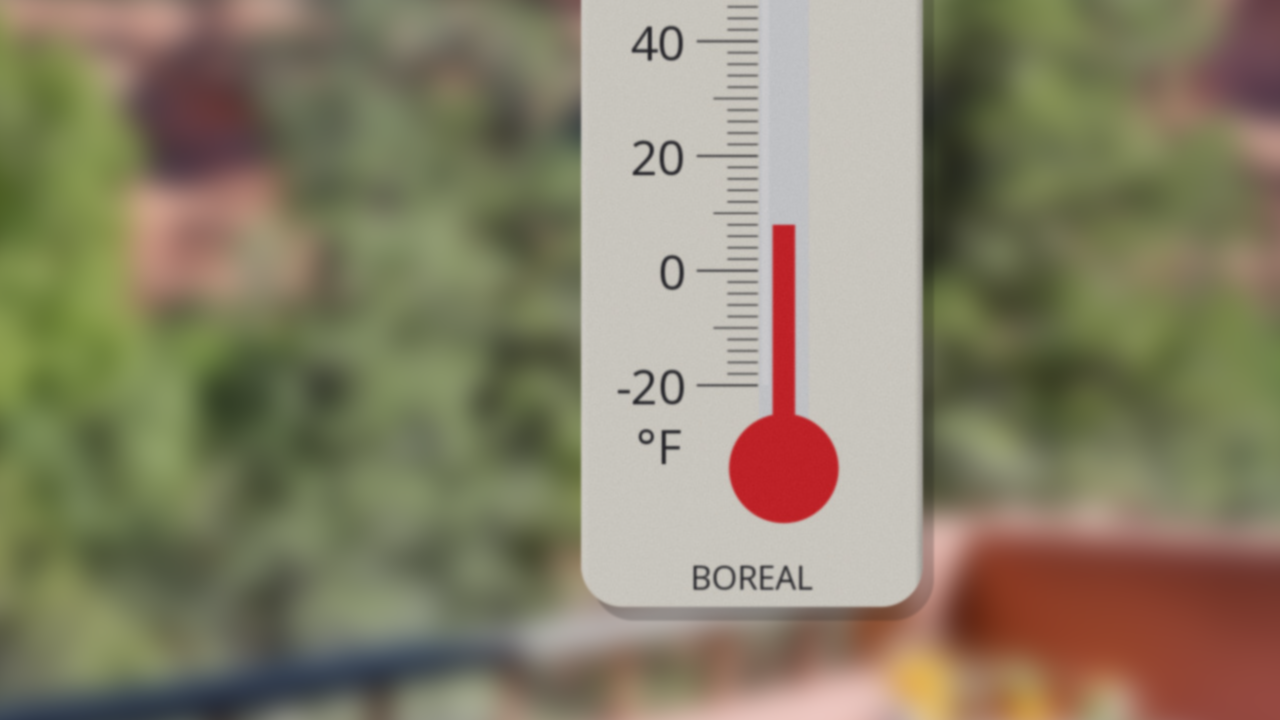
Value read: 8
